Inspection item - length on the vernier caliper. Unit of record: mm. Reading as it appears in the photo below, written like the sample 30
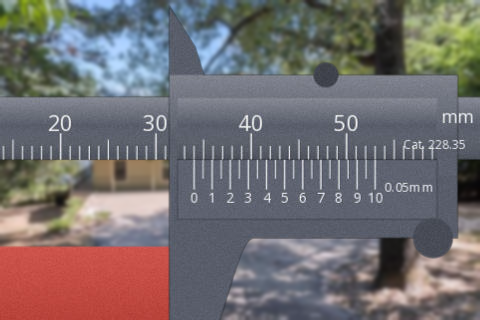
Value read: 34.0
